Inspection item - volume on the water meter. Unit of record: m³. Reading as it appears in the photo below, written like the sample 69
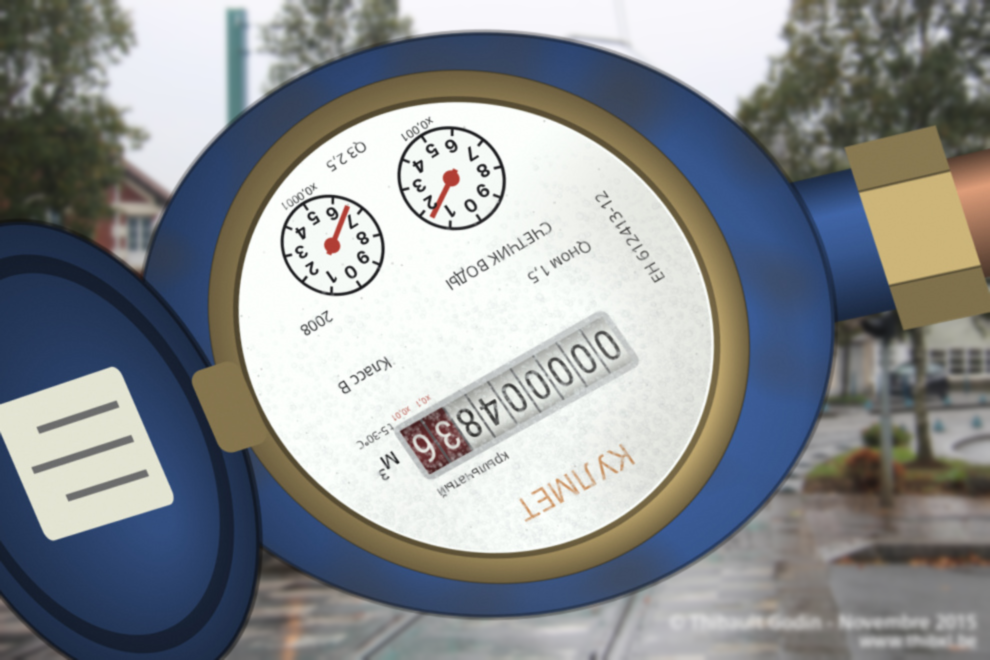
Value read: 48.3616
